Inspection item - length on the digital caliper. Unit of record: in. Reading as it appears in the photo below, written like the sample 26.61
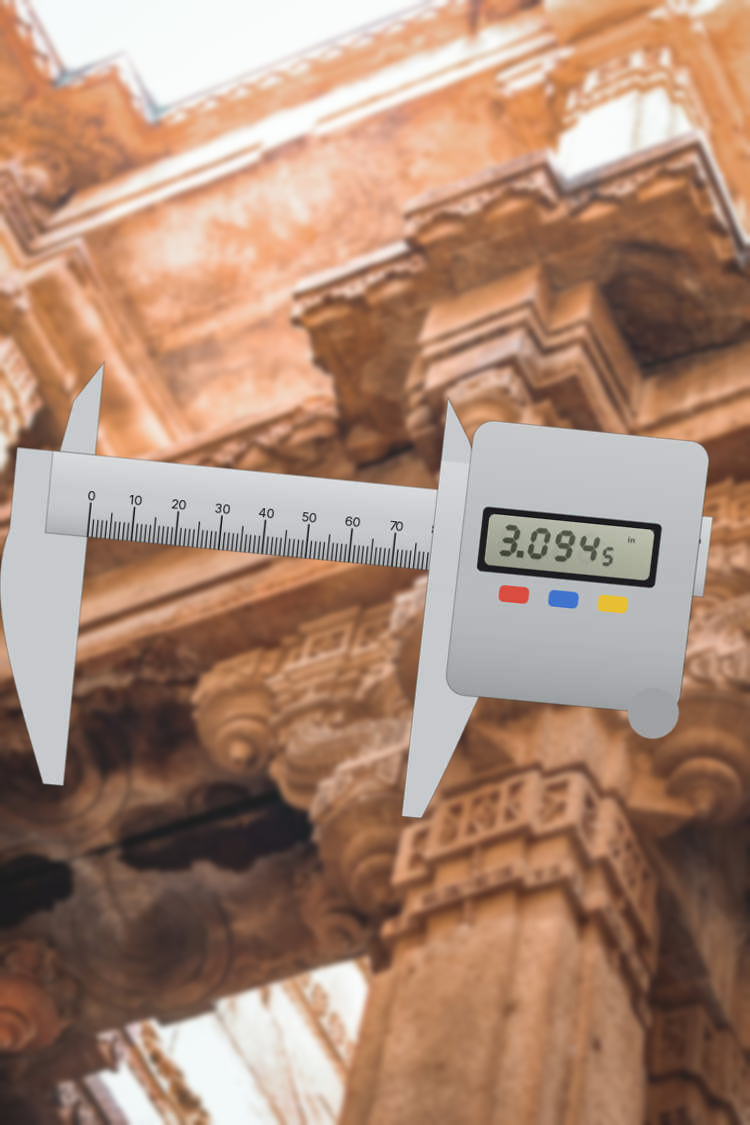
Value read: 3.0945
